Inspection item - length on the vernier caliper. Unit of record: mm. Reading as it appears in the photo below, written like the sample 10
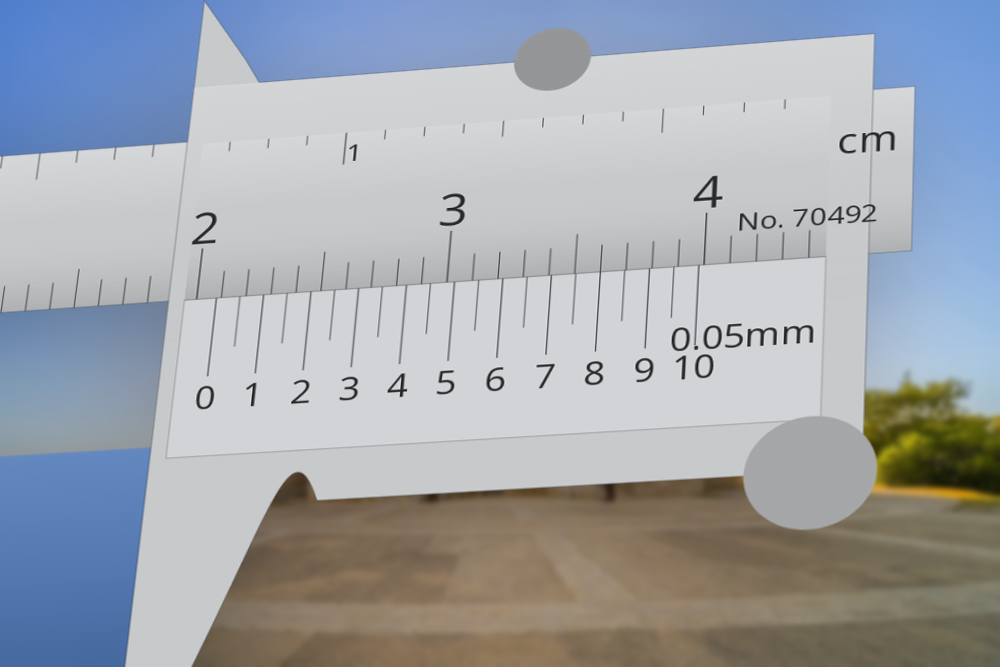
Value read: 20.80
